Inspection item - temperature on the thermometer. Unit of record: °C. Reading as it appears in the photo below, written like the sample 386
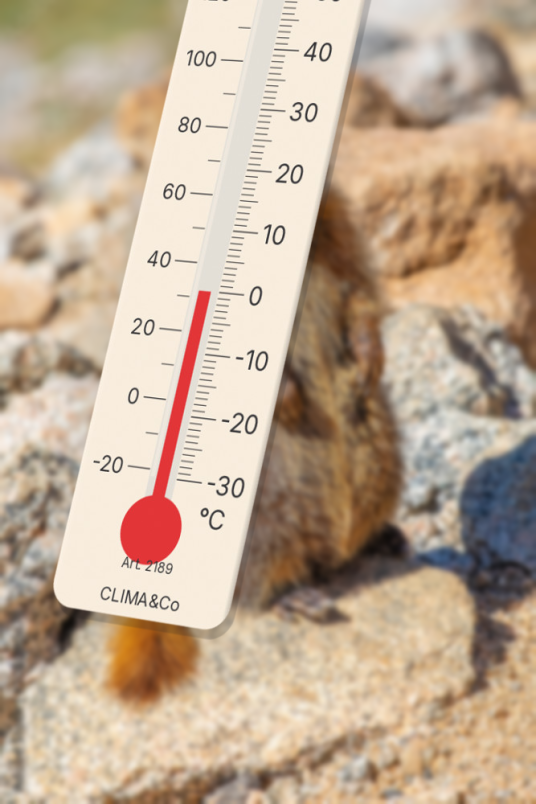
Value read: 0
